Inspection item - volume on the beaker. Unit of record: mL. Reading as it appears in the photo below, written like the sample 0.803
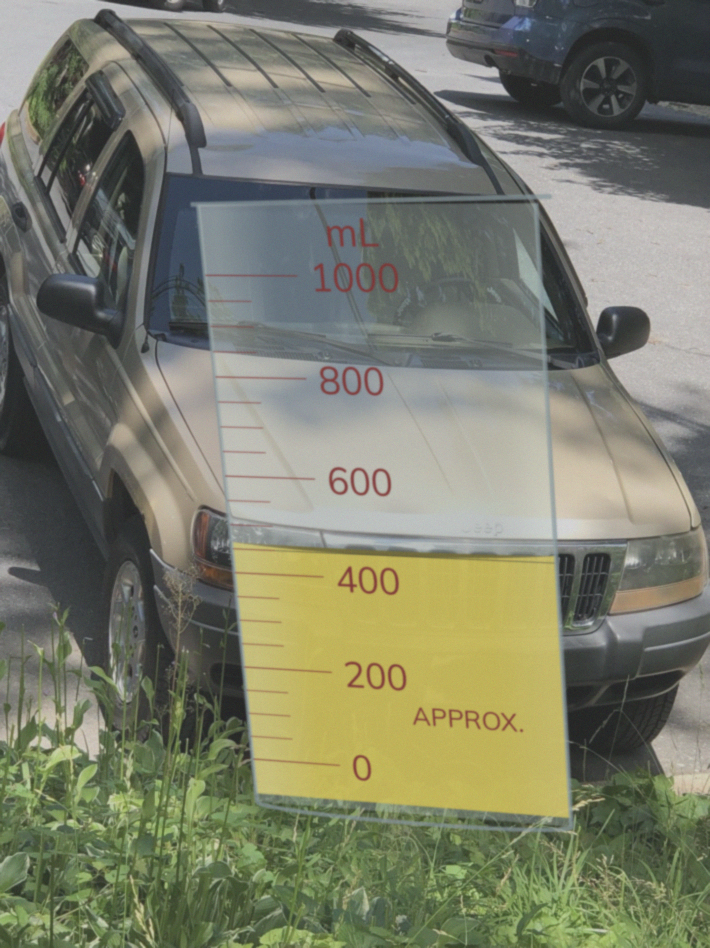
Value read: 450
